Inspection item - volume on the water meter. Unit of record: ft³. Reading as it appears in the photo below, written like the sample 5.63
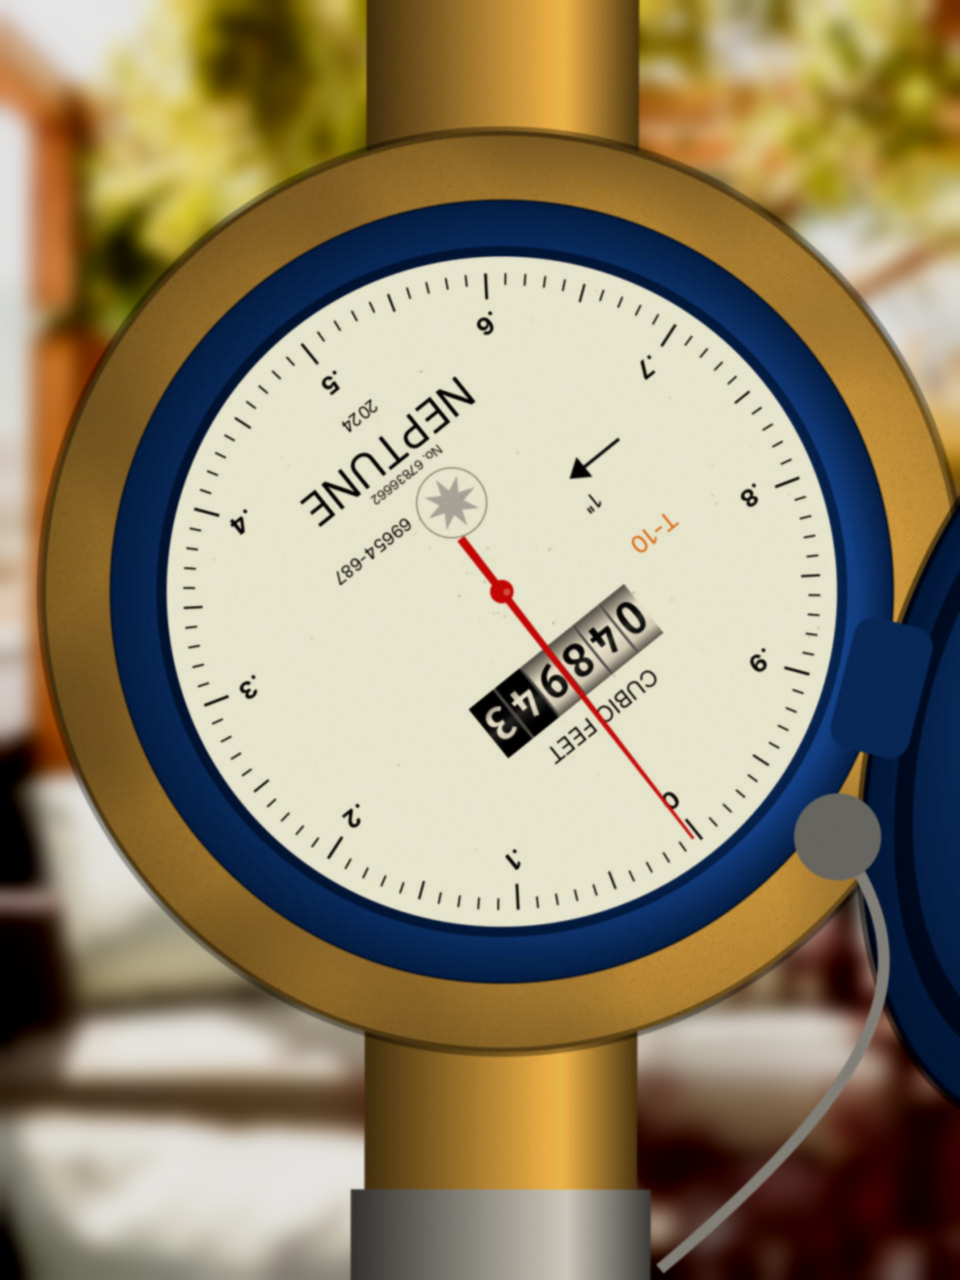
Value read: 48943.00
